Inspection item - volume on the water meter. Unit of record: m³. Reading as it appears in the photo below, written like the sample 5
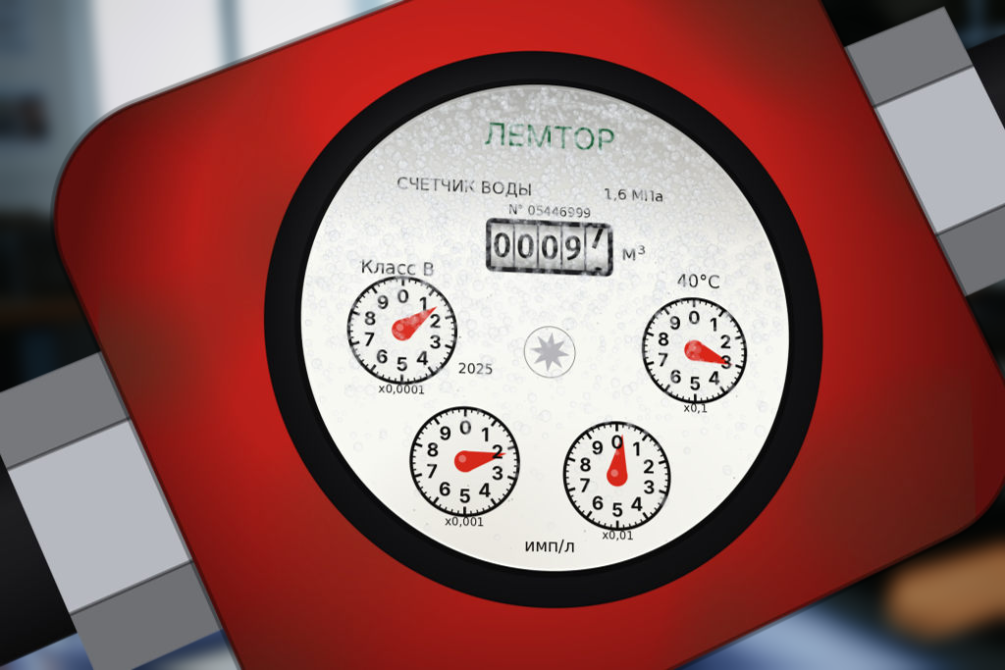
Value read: 97.3021
